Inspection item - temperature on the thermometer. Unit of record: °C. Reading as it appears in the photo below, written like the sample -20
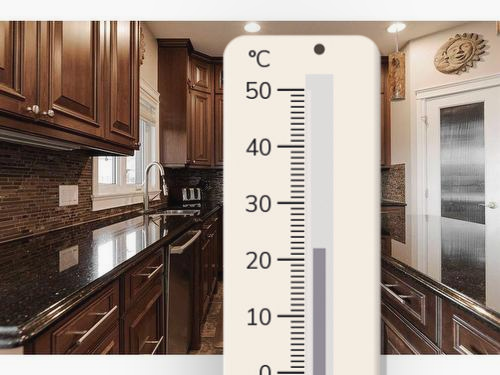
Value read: 22
